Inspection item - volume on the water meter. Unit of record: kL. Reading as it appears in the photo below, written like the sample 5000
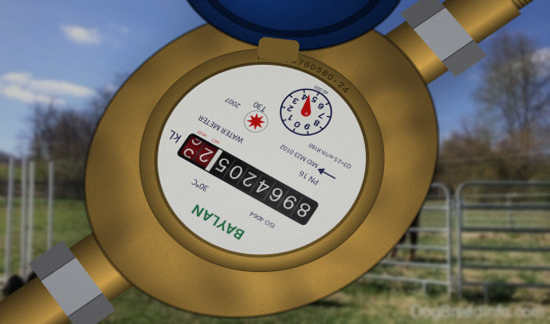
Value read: 8964205.254
